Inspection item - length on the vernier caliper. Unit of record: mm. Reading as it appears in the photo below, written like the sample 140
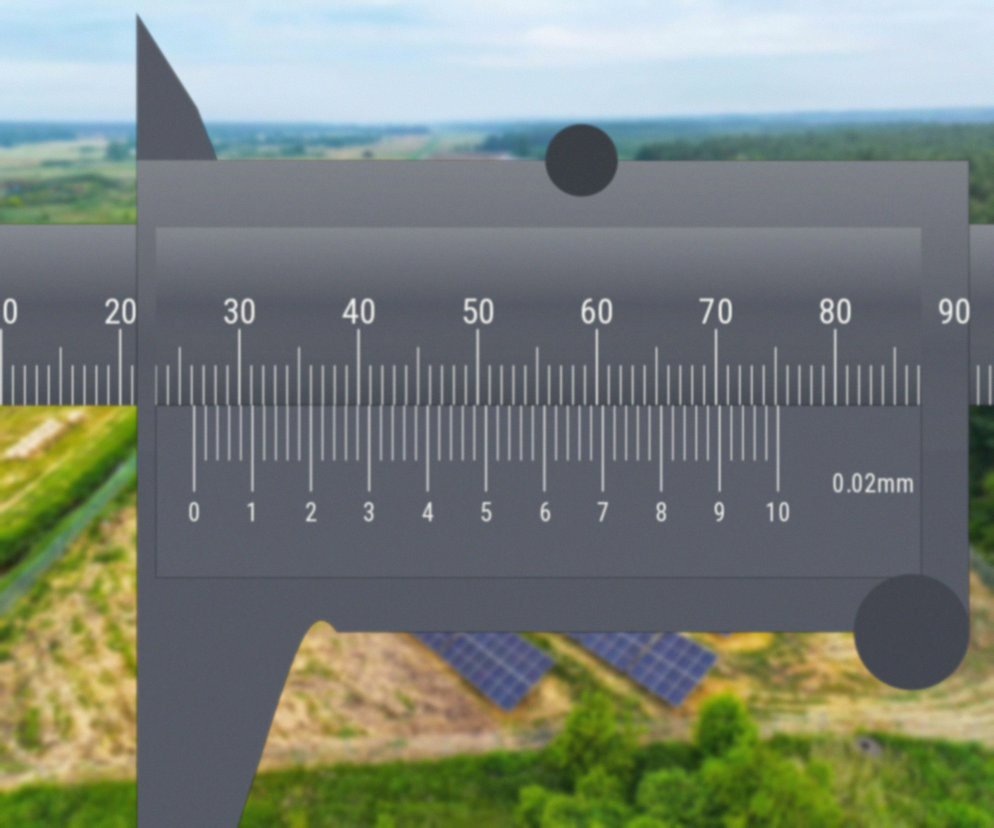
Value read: 26.2
